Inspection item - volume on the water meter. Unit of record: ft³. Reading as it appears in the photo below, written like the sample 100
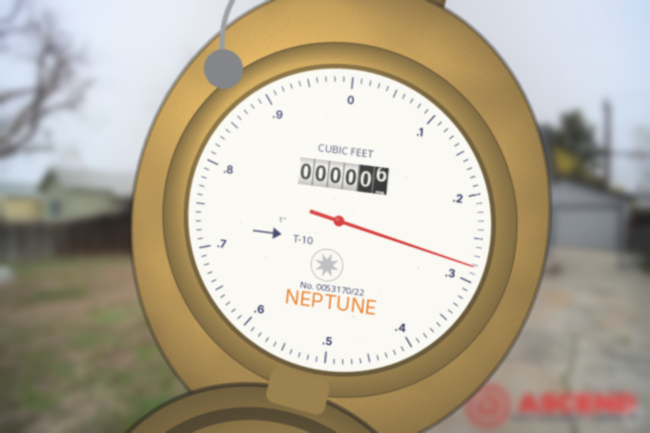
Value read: 6.28
